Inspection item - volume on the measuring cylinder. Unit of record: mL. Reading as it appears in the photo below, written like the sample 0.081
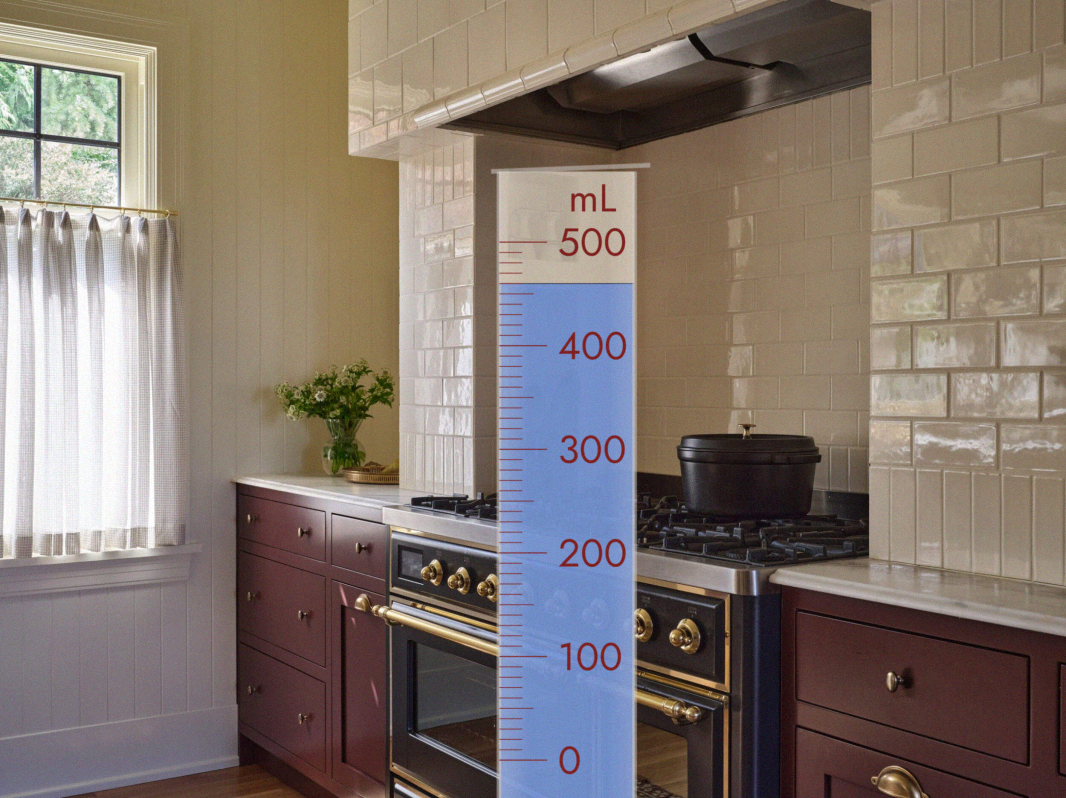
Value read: 460
